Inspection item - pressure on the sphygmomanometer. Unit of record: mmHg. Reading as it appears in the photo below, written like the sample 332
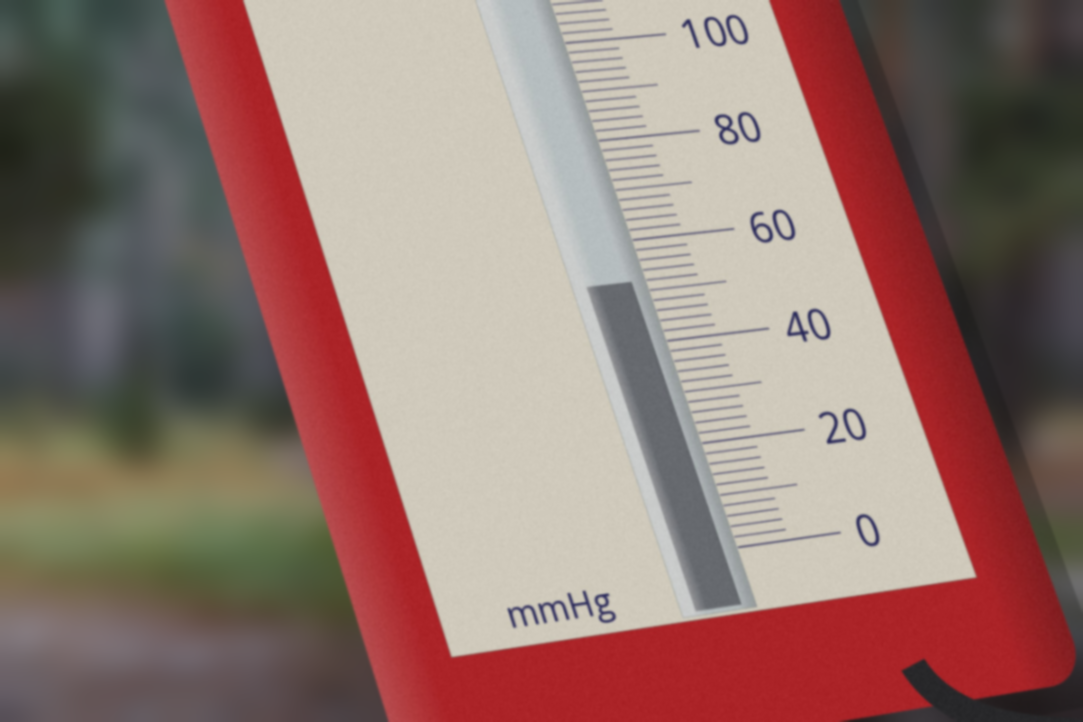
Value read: 52
